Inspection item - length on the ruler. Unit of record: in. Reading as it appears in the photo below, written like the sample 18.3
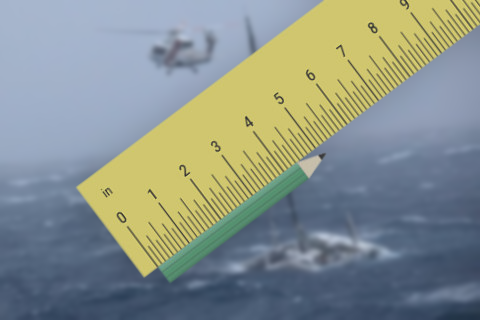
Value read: 5.125
